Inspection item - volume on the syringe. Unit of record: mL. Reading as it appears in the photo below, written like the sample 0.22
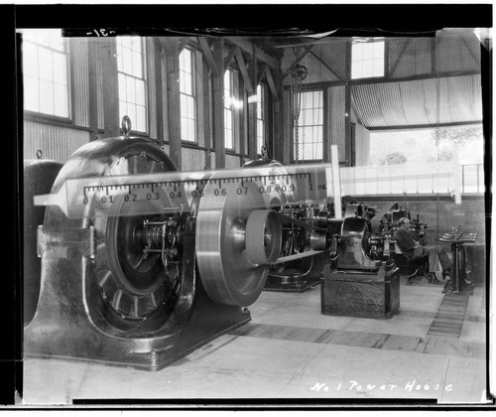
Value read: 0.94
